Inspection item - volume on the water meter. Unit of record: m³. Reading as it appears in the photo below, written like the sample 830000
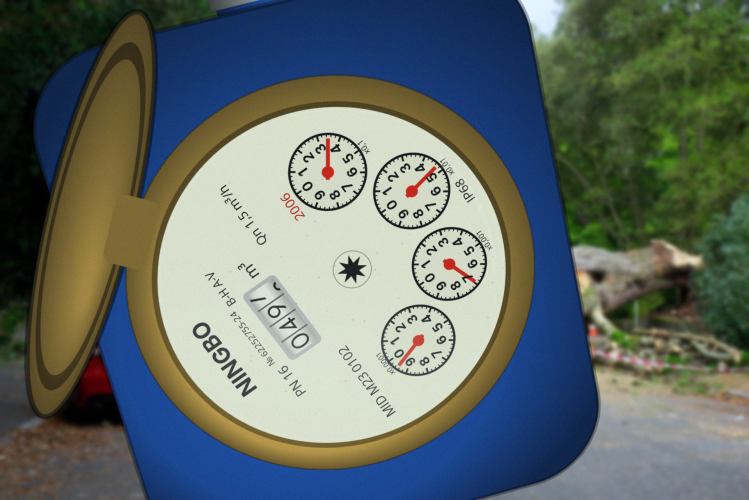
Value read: 497.3469
